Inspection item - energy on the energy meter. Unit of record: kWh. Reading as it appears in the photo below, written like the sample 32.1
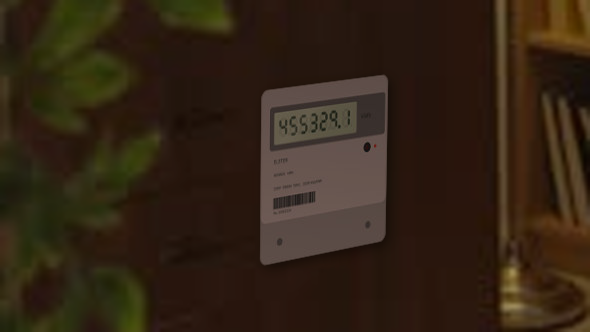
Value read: 455329.1
